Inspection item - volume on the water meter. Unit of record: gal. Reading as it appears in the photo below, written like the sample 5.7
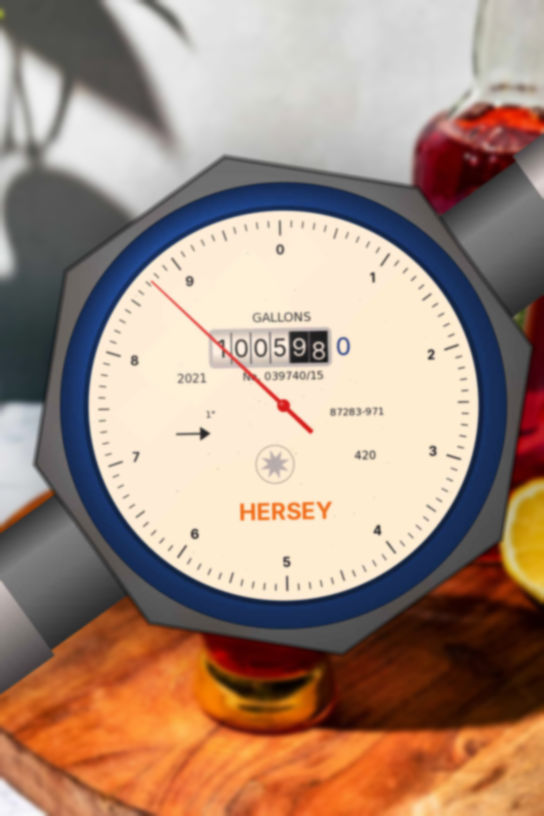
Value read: 1005978.7
